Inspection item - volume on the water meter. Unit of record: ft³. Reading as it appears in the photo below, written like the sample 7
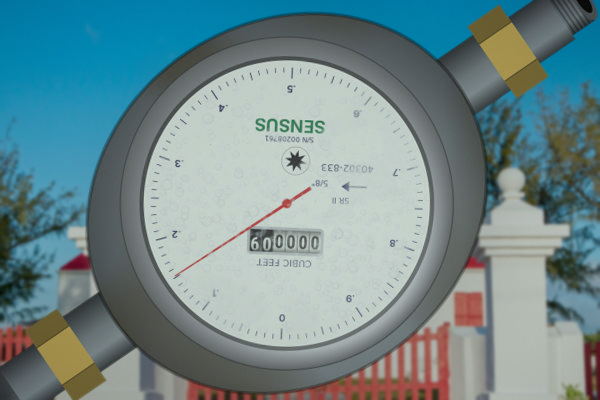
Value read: 9.15
